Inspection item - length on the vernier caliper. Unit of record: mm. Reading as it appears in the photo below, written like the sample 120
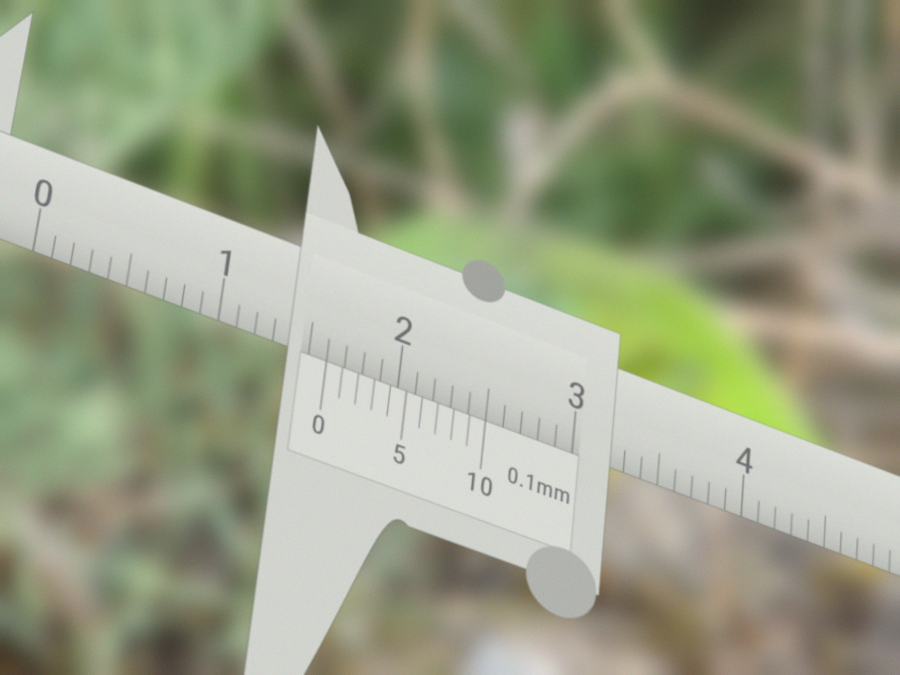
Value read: 16.0
